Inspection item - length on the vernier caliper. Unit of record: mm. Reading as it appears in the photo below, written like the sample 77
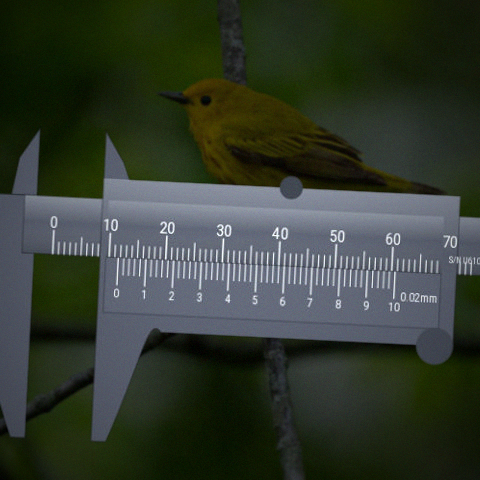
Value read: 11.6
